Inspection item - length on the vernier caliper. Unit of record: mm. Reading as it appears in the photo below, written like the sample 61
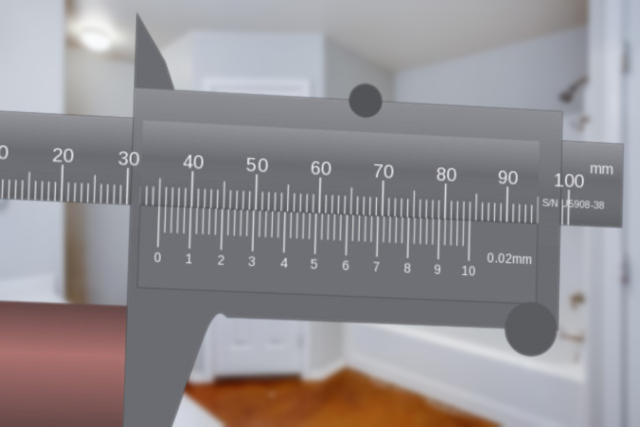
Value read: 35.0
